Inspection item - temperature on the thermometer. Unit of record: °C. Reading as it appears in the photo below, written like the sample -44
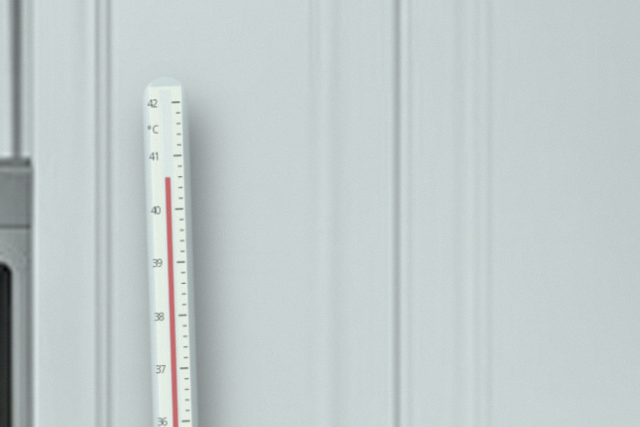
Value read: 40.6
